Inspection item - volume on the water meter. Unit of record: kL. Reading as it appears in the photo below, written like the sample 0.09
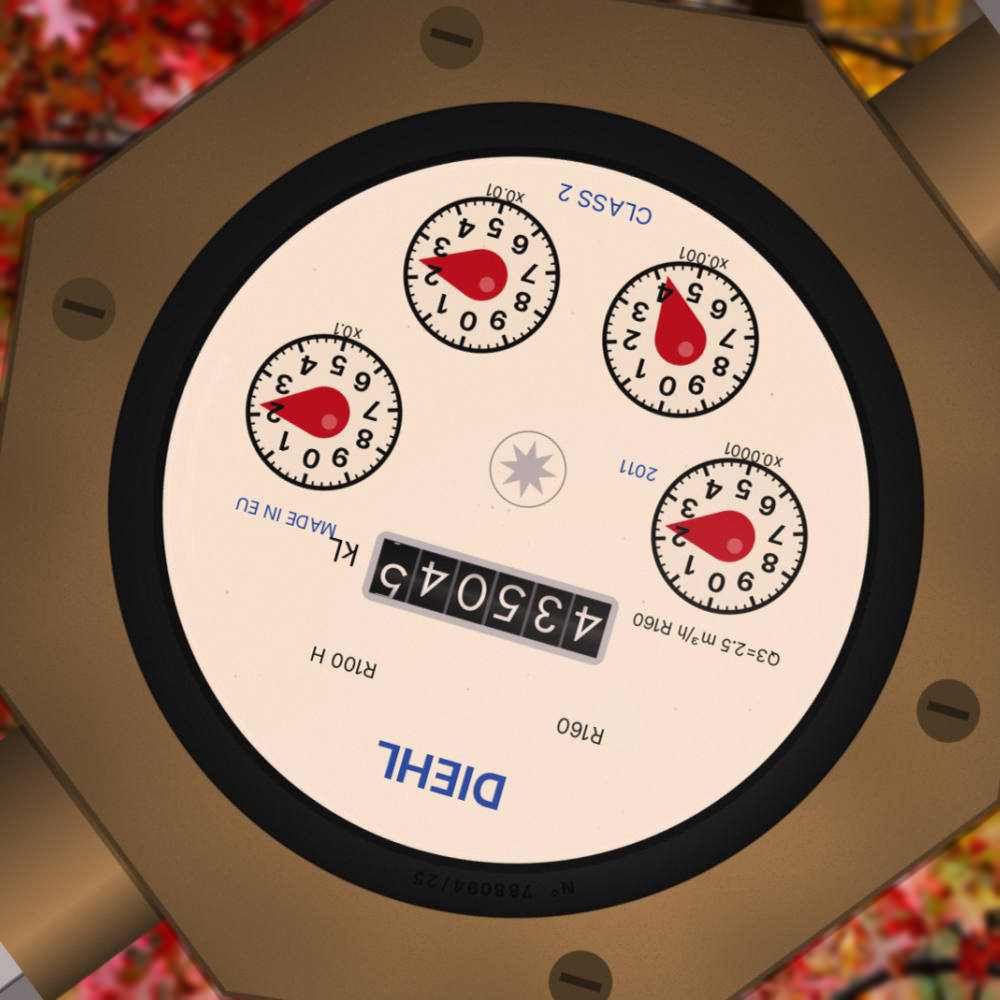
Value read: 435045.2242
